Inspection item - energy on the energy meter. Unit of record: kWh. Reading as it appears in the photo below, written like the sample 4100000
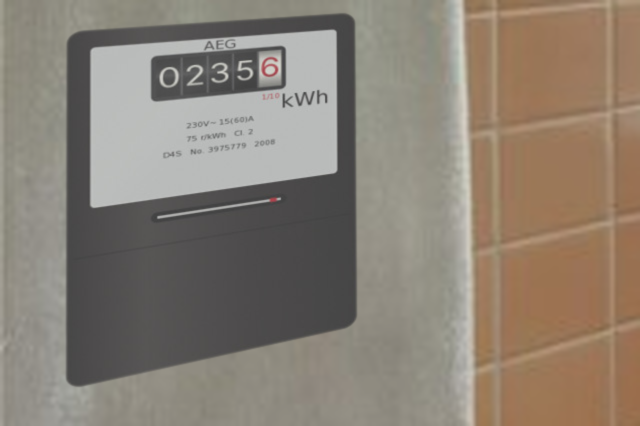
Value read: 235.6
